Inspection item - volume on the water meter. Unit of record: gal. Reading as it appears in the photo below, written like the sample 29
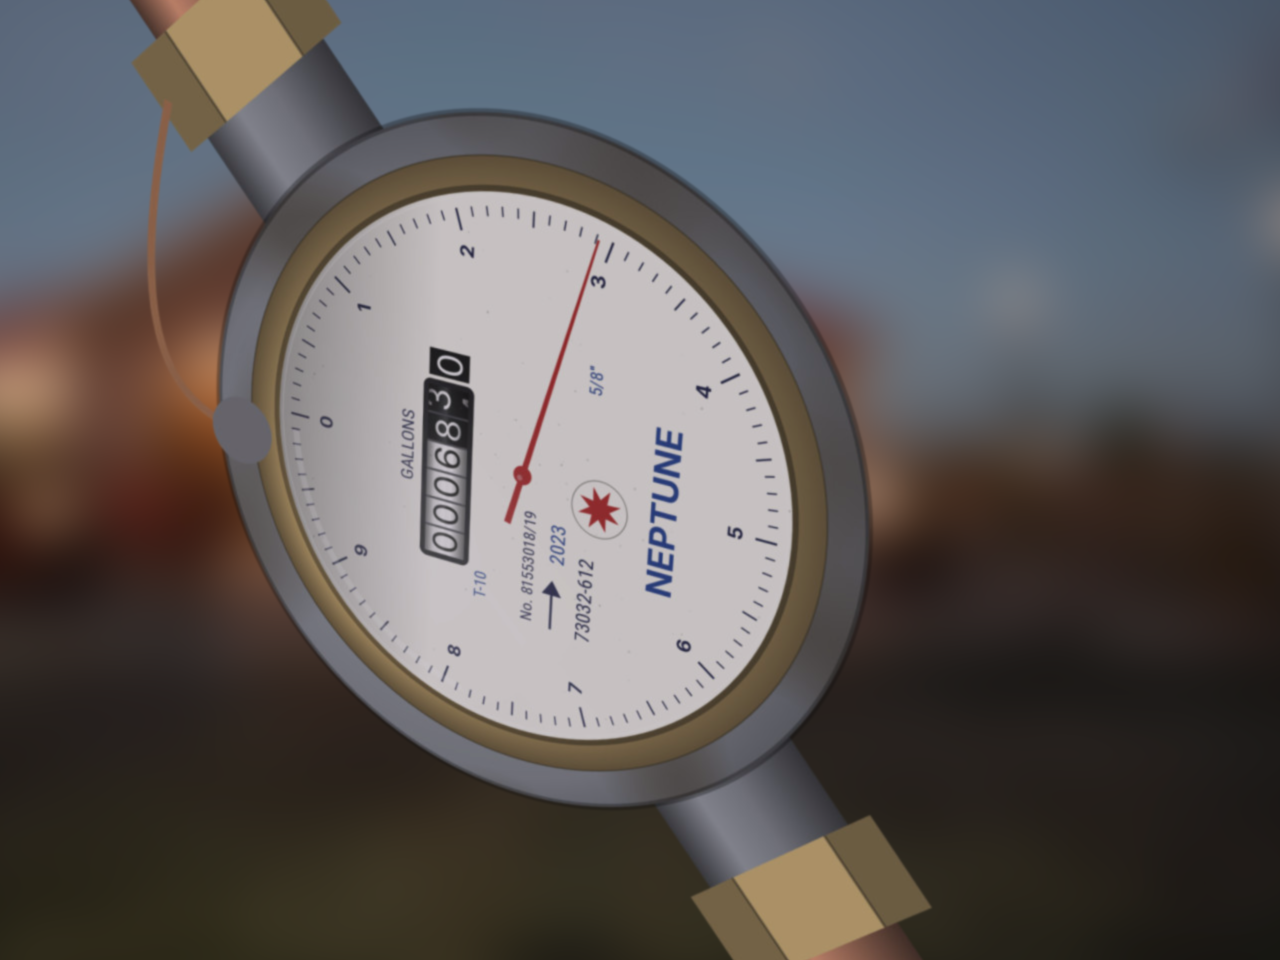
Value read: 6832.9
